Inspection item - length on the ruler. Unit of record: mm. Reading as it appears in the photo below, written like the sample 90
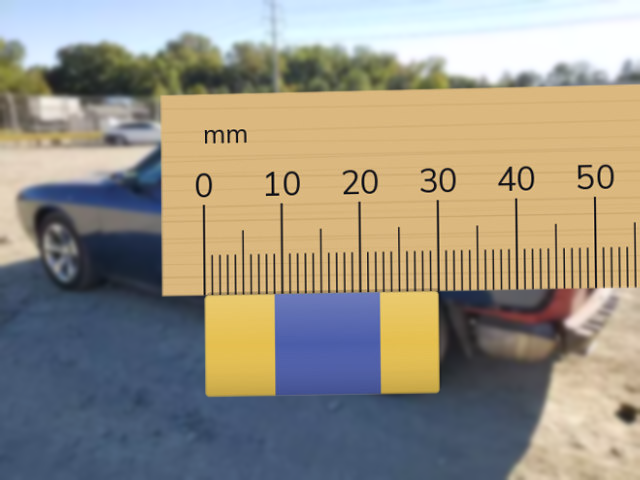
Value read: 30
